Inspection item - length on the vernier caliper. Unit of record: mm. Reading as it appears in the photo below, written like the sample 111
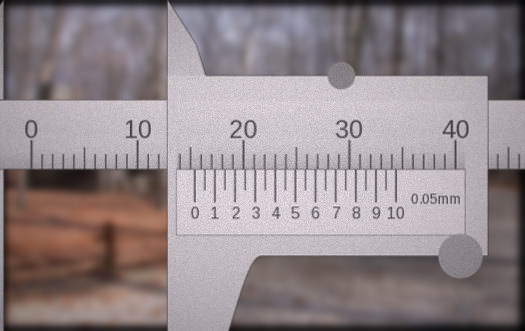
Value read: 15.4
